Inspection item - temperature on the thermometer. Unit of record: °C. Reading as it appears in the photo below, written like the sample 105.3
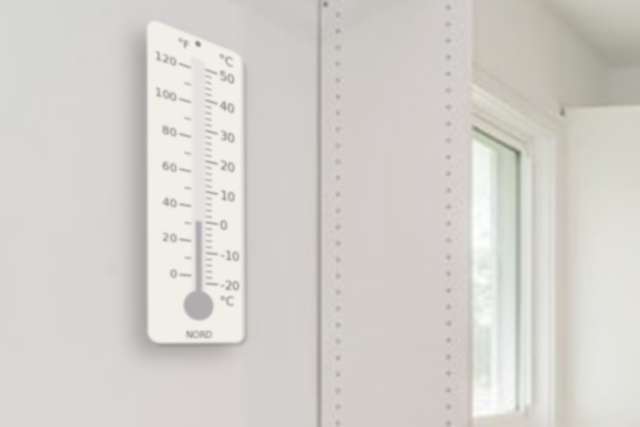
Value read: 0
